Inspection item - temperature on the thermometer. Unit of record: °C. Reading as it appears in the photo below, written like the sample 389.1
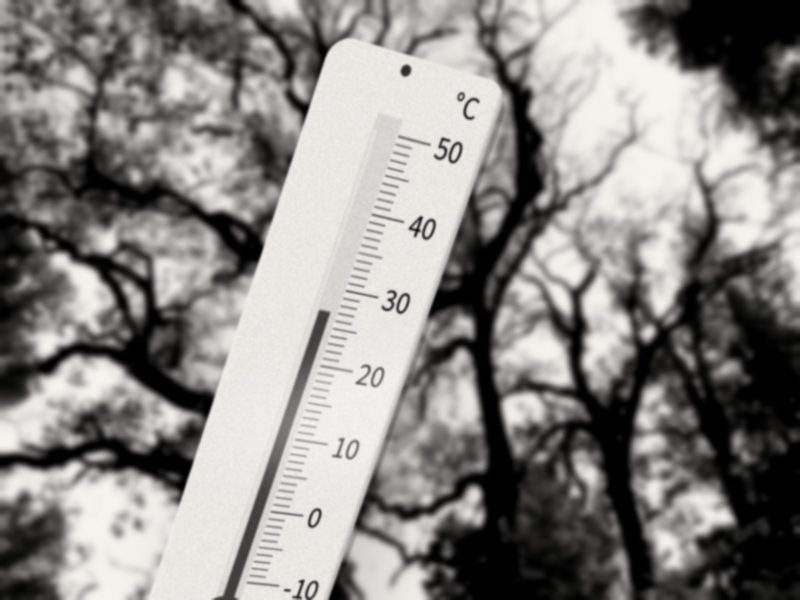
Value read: 27
